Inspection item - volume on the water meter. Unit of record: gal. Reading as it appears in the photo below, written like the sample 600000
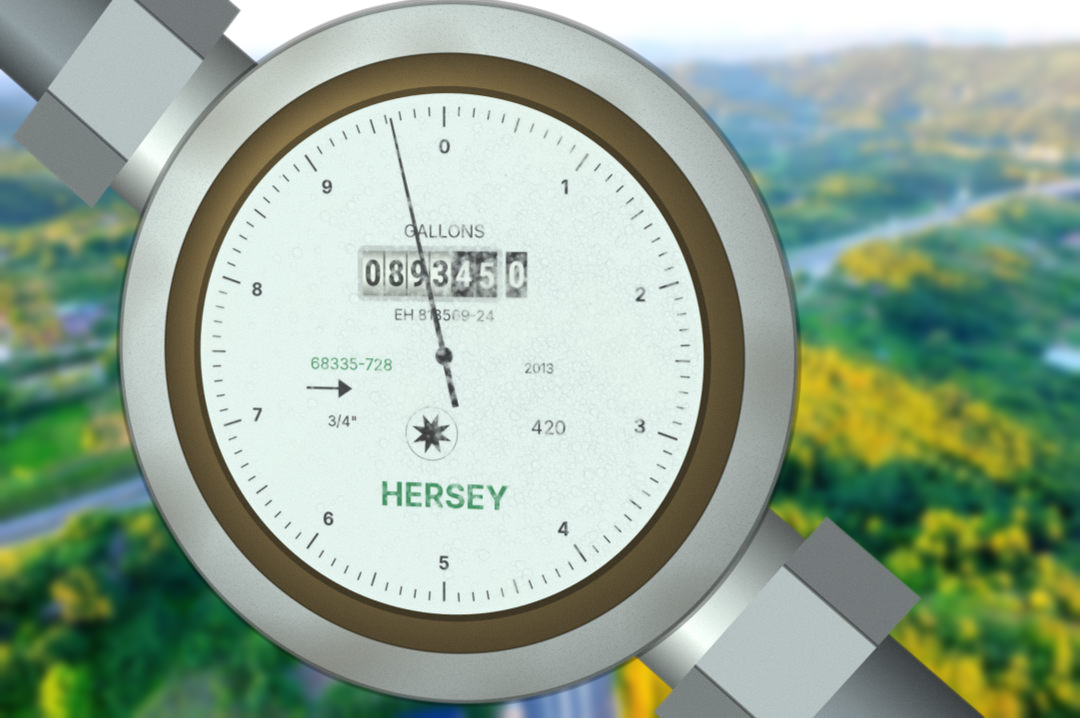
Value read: 893449.6
